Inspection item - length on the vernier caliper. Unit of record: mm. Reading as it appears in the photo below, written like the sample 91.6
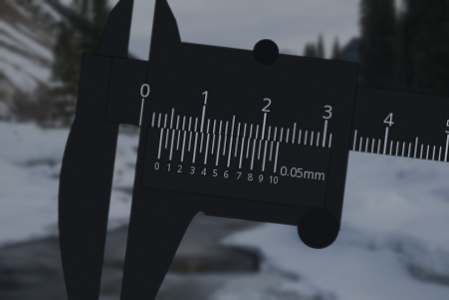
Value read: 3.6
